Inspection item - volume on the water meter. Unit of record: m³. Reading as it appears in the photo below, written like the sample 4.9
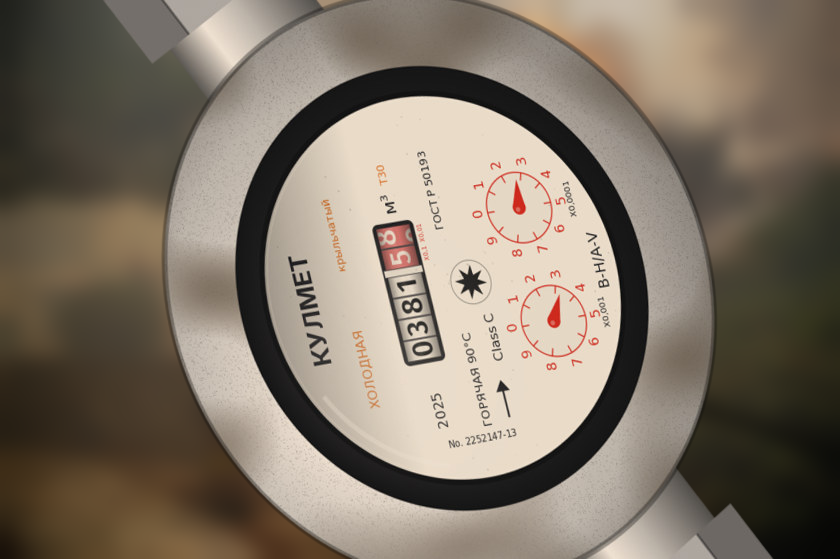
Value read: 381.5832
